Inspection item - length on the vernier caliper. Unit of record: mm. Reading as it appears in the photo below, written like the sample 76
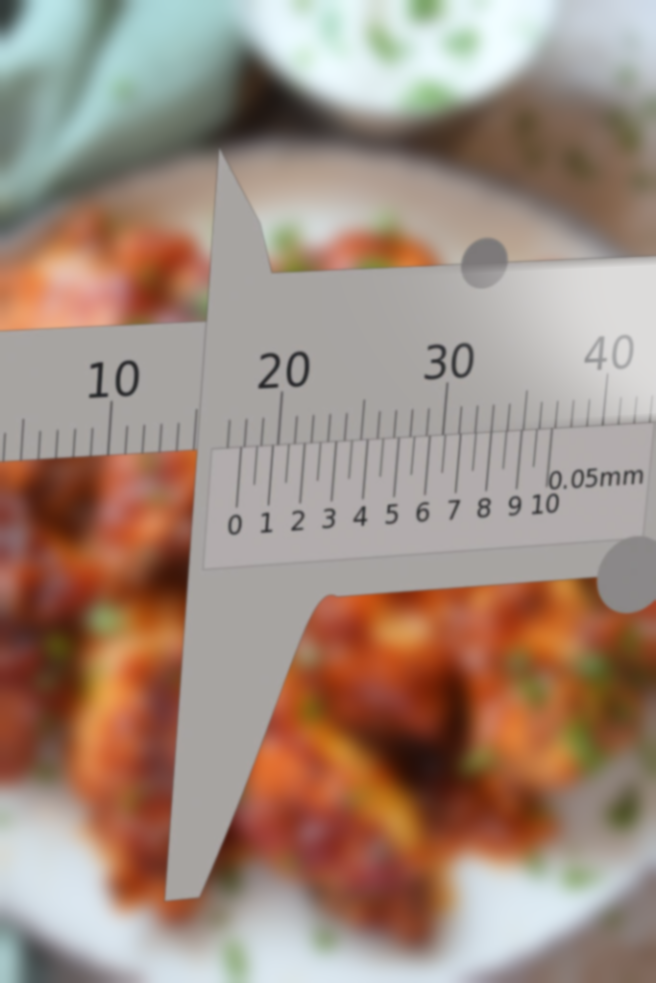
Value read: 17.8
